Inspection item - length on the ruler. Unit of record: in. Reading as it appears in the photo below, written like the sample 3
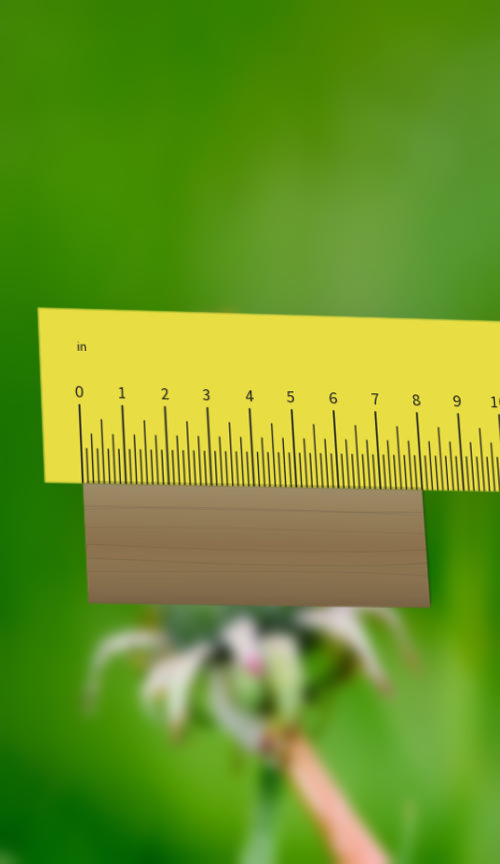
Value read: 8
